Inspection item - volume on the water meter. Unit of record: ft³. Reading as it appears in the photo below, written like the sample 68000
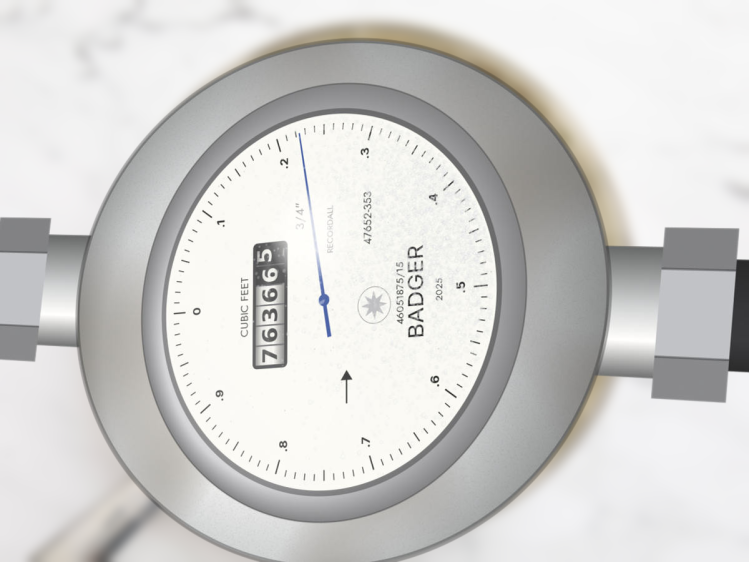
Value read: 763665.22
